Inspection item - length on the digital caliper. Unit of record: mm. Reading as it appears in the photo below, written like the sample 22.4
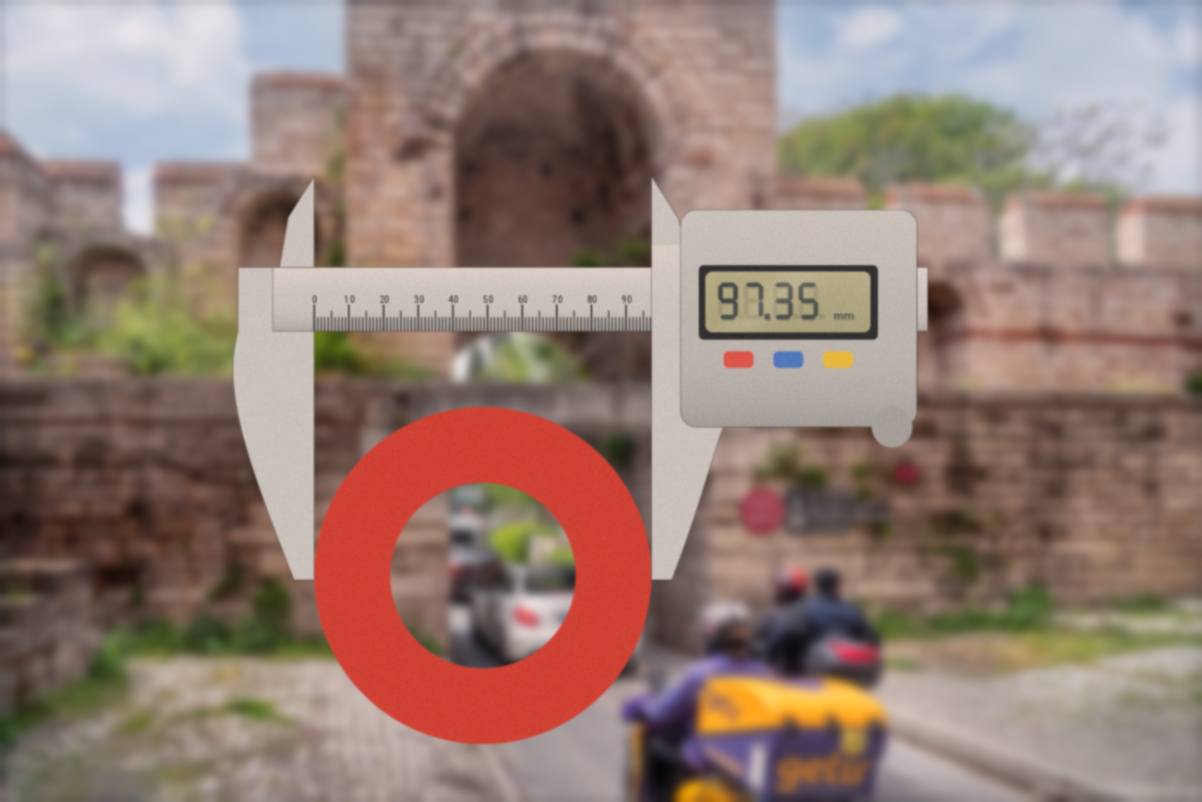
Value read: 97.35
